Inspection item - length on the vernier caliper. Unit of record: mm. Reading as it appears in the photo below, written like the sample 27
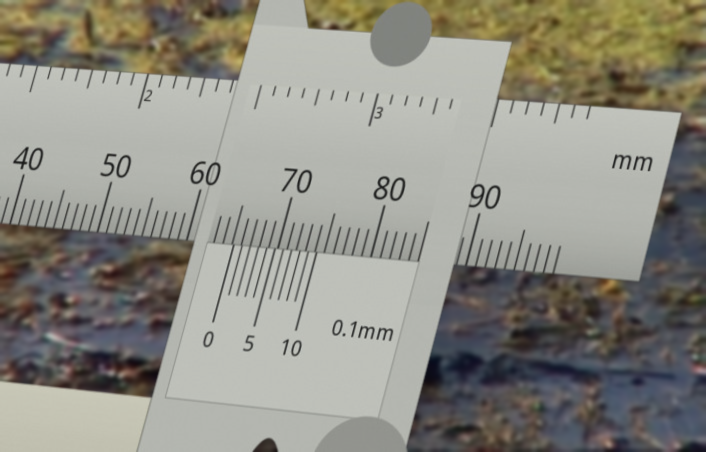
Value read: 65.2
